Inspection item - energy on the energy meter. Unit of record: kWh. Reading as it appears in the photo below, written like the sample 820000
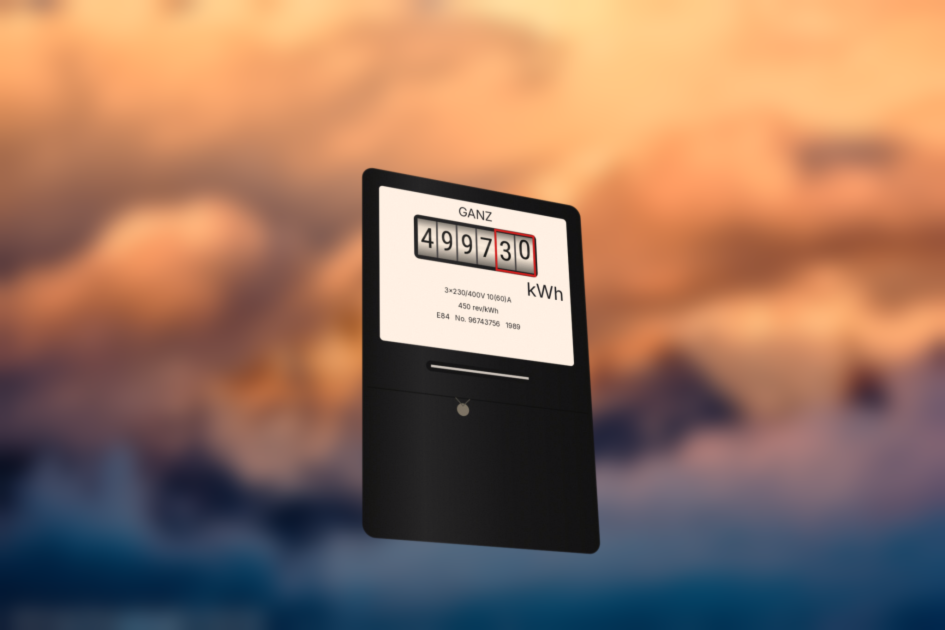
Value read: 4997.30
